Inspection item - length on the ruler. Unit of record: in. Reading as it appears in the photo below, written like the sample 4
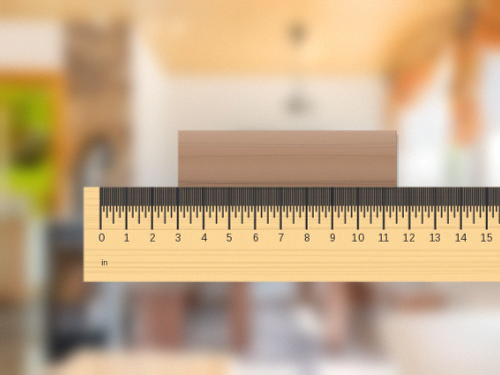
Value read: 8.5
